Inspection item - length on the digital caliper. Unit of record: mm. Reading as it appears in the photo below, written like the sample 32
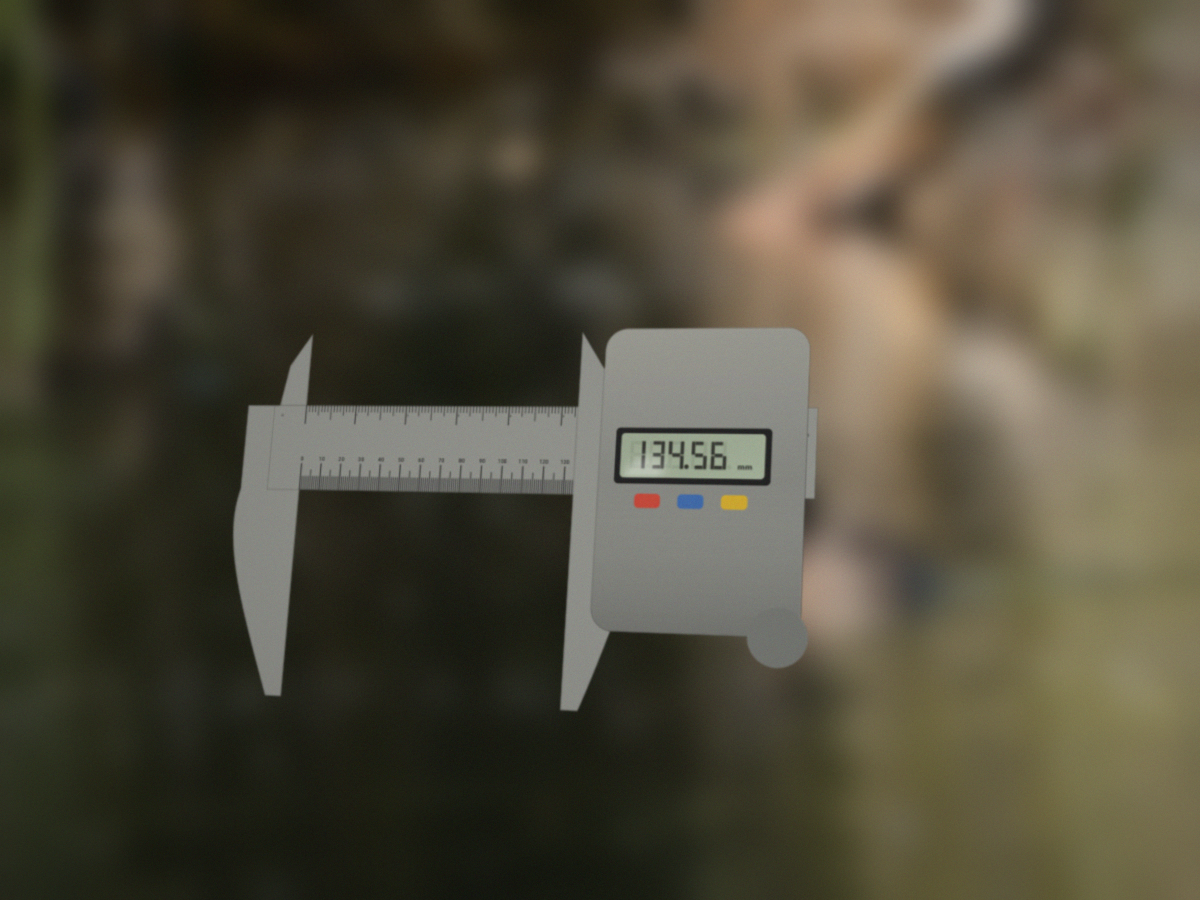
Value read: 134.56
